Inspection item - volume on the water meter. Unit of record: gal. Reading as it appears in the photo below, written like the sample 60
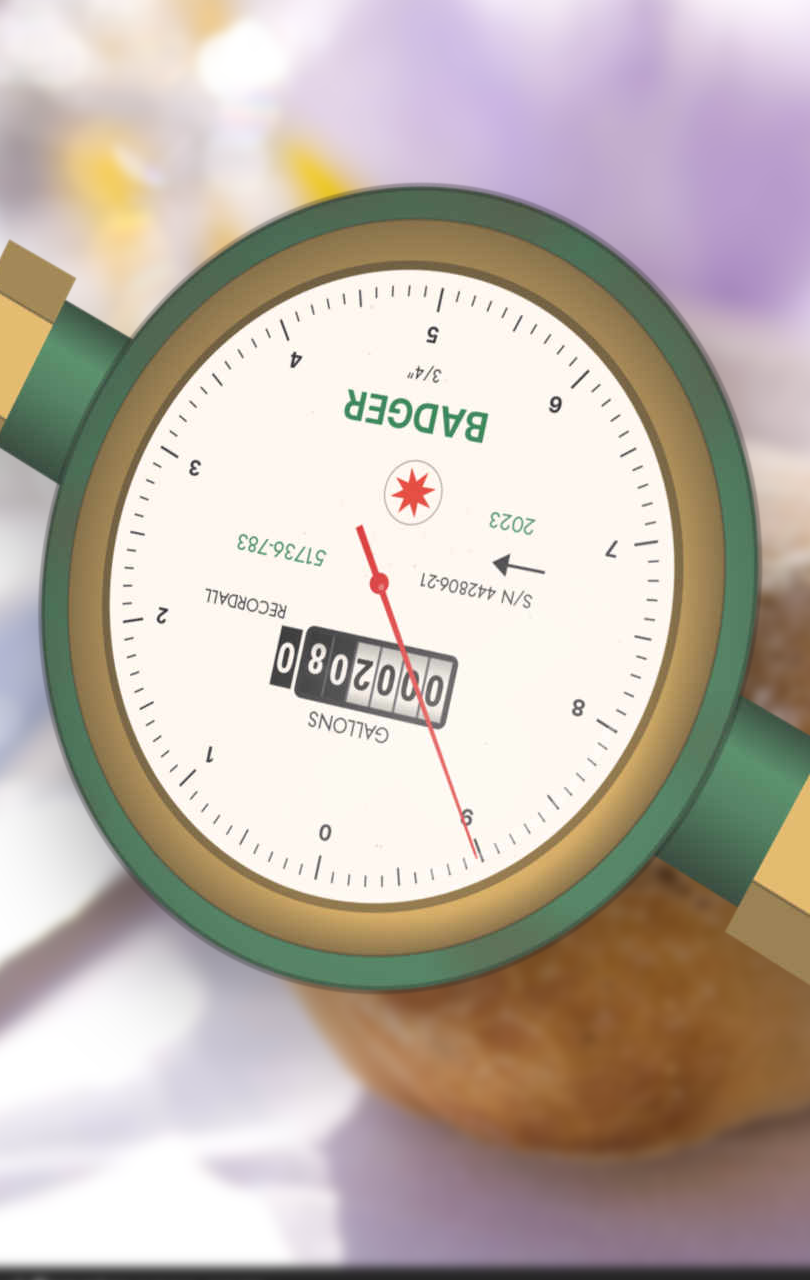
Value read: 2079.0
